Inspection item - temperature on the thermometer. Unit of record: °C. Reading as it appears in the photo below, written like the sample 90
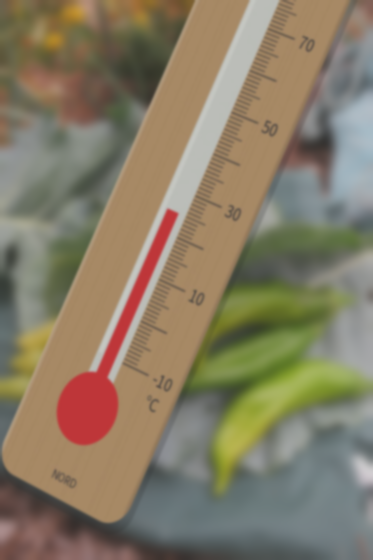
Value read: 25
